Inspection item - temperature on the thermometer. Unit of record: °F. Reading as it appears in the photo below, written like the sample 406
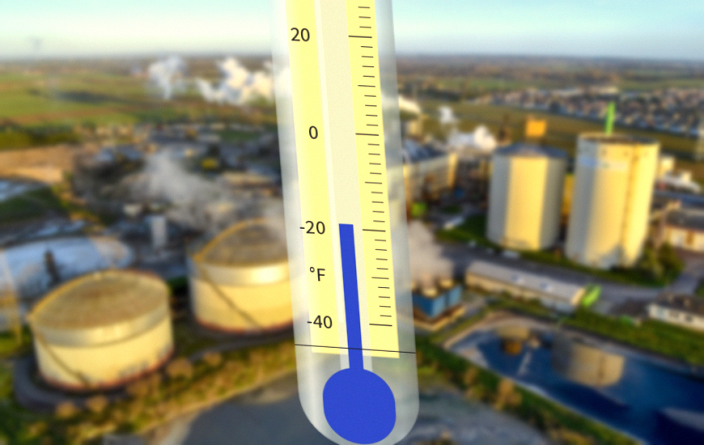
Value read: -19
